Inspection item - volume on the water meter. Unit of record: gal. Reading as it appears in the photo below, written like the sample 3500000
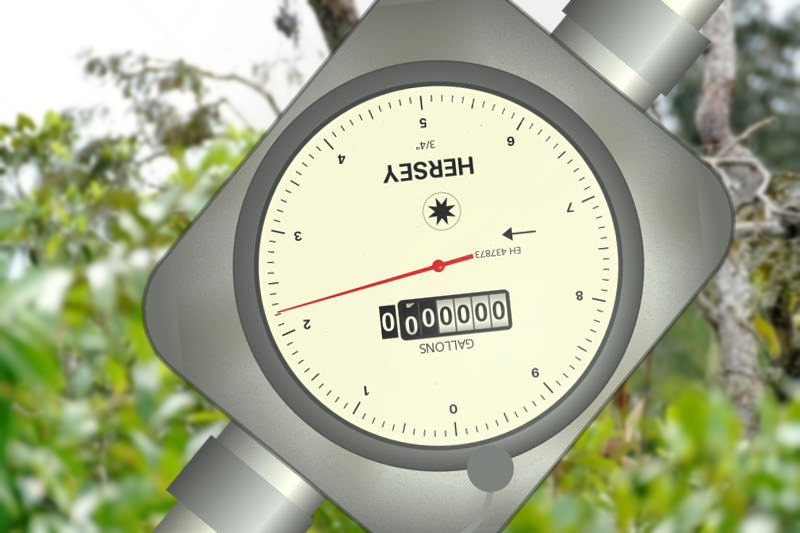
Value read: 2.2
